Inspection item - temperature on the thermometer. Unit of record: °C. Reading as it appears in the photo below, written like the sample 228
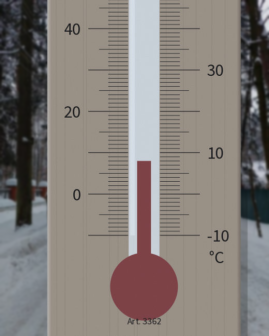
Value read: 8
